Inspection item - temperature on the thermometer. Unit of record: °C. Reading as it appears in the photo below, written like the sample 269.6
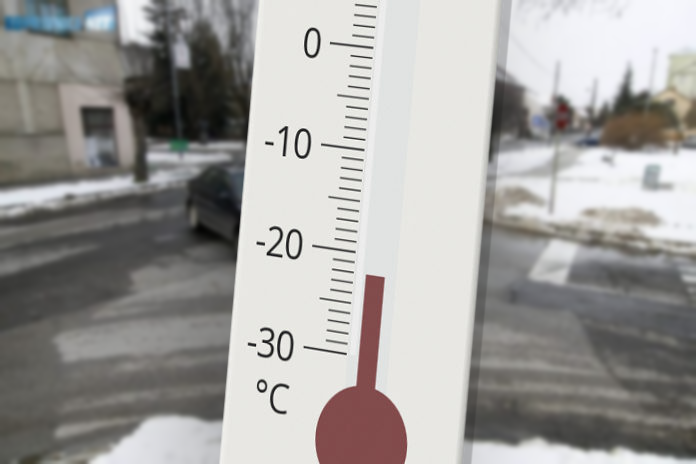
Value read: -22
